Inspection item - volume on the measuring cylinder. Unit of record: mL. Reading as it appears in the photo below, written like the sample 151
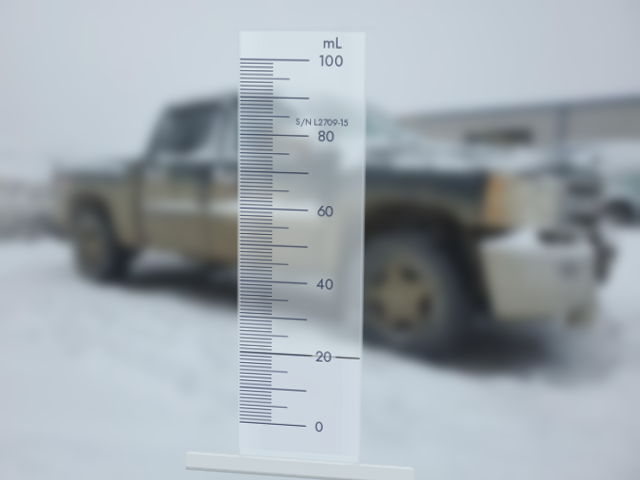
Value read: 20
